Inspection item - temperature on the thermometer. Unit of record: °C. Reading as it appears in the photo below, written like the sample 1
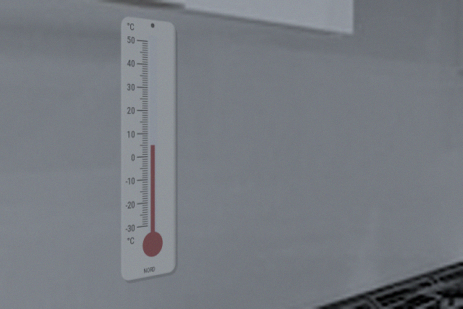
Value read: 5
